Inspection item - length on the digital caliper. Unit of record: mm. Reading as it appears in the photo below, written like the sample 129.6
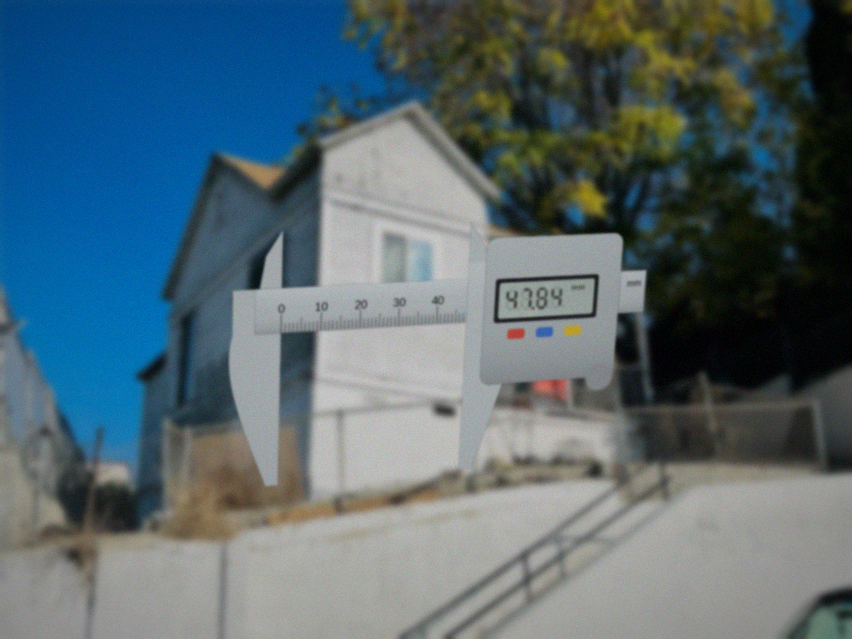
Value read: 47.84
